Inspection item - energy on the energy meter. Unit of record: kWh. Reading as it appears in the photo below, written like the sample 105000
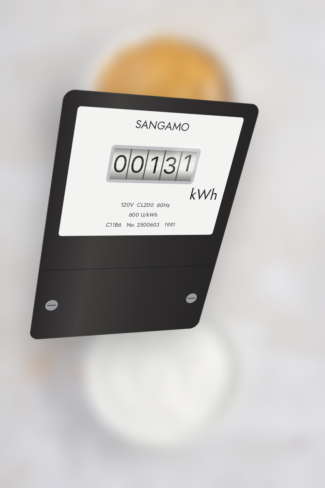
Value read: 131
